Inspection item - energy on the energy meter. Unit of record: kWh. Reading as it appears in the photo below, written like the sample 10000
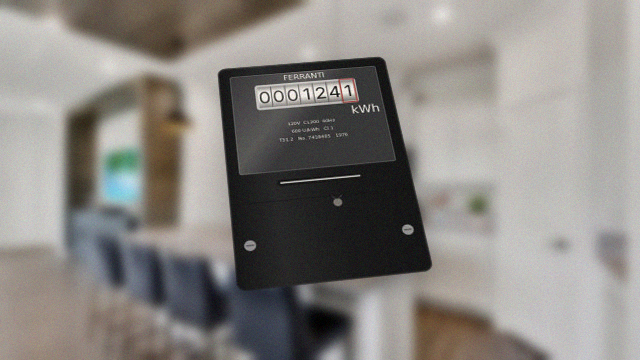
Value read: 124.1
